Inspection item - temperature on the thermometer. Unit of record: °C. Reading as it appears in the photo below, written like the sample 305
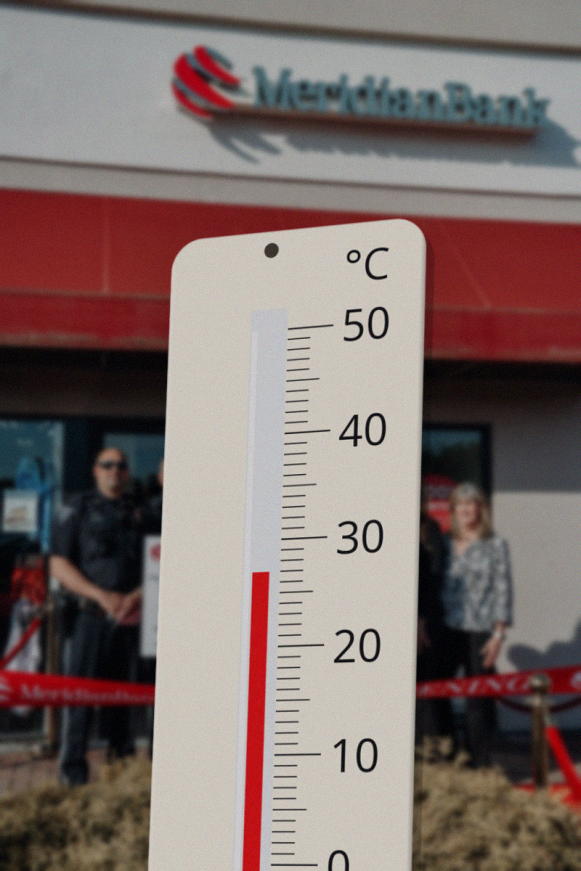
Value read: 27
